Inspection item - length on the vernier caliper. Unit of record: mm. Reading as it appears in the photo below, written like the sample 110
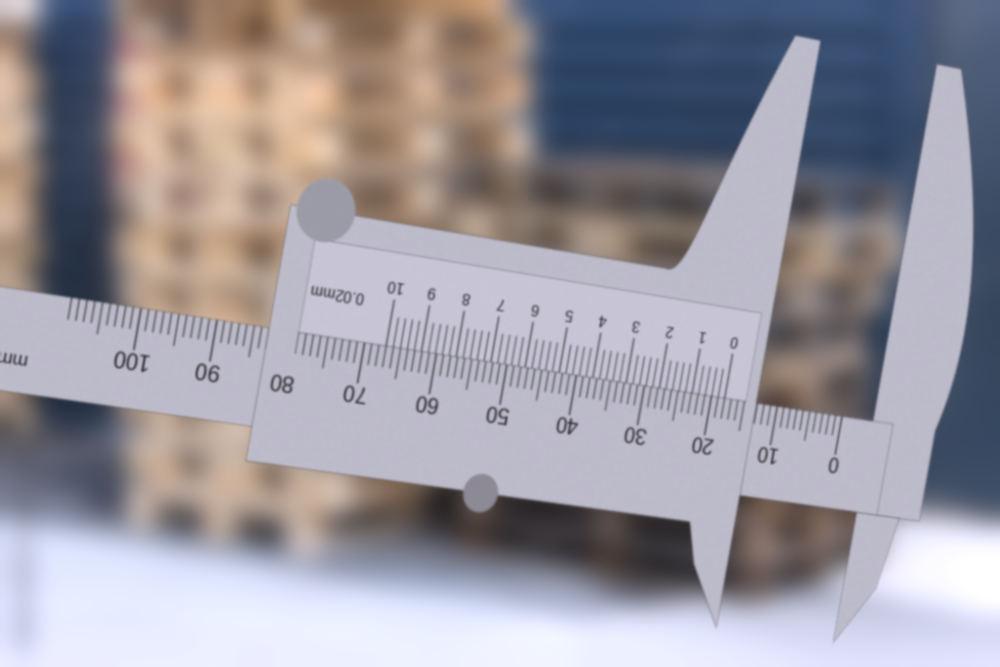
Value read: 18.0
